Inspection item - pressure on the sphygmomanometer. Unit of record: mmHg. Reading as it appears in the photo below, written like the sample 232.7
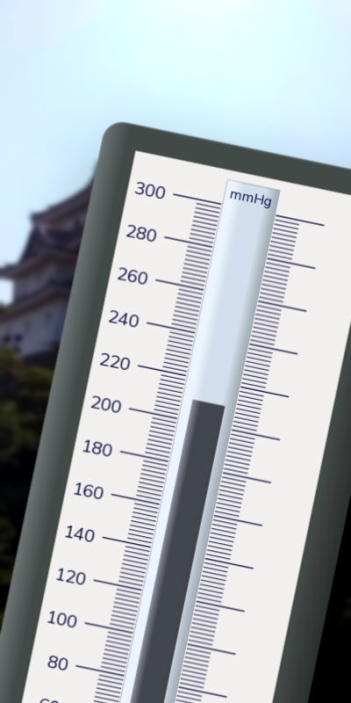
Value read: 210
